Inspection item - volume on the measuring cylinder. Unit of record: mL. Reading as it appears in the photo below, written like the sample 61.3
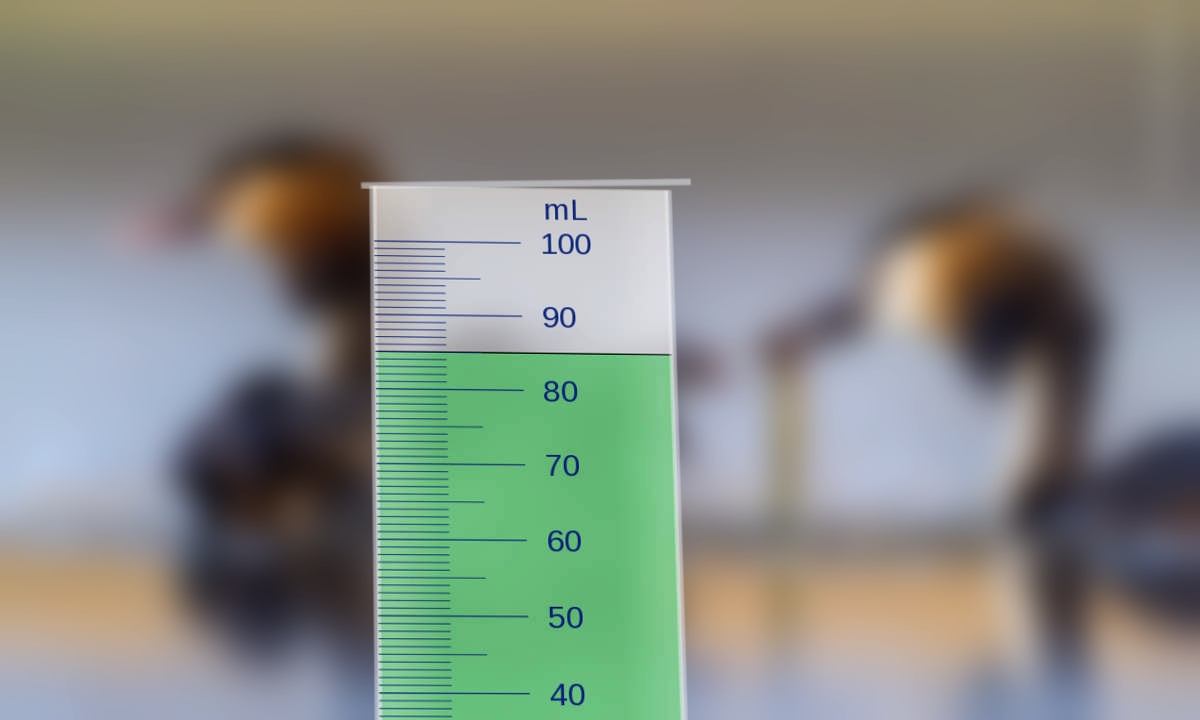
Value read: 85
